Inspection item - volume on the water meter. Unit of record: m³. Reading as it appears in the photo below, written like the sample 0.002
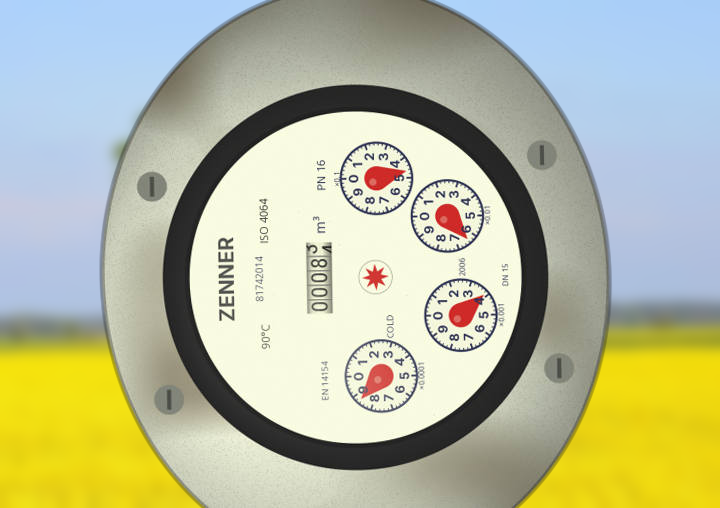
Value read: 83.4638
